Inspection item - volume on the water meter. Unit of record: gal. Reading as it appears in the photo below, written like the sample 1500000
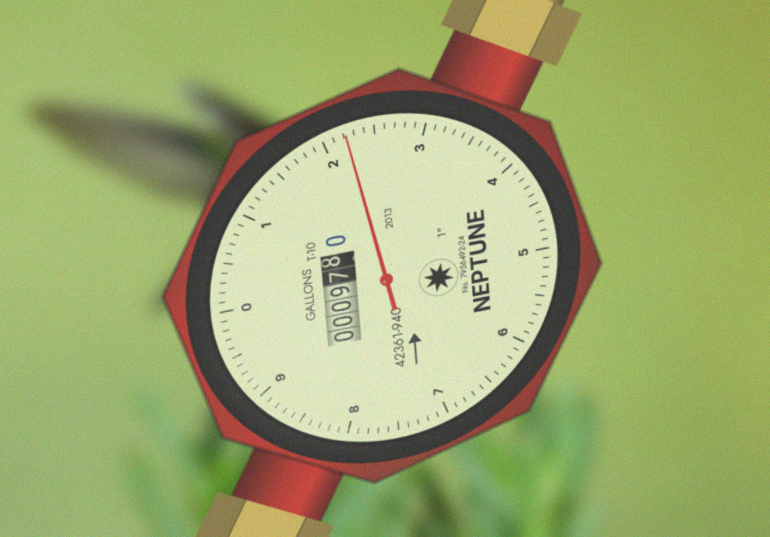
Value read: 9782.2
